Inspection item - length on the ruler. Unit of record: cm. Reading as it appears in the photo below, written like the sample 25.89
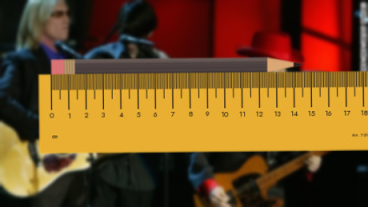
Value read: 14.5
